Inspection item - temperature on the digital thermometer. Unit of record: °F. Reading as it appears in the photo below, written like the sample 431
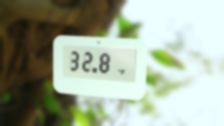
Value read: 32.8
